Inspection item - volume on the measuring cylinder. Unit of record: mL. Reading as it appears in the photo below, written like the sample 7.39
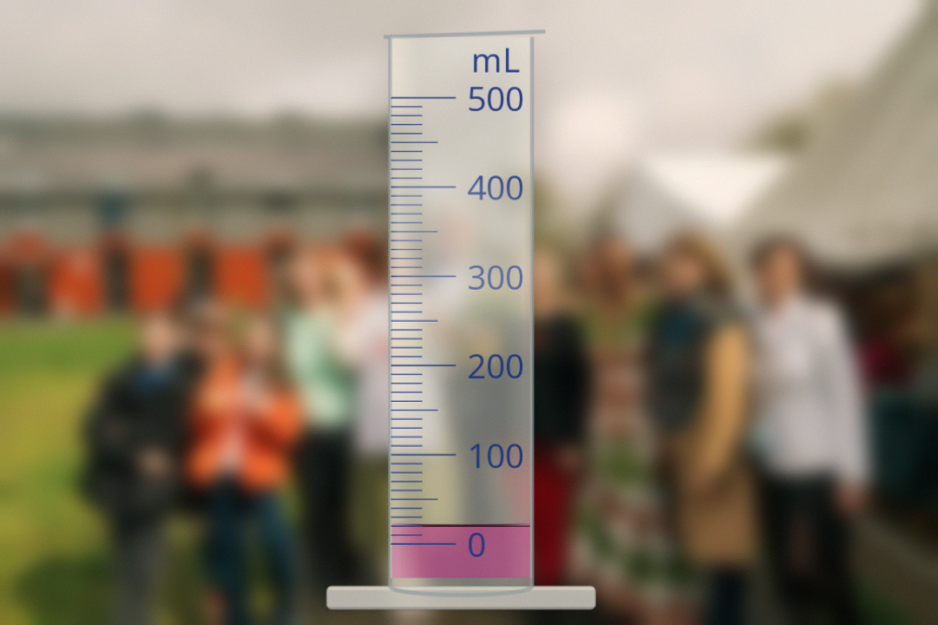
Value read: 20
